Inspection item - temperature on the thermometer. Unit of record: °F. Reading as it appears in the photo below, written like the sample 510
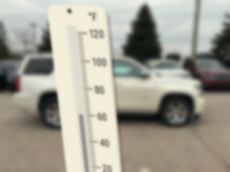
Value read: 60
